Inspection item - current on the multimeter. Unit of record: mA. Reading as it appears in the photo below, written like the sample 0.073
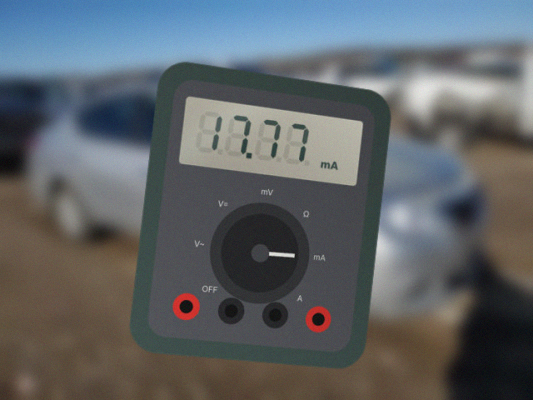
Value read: 17.77
